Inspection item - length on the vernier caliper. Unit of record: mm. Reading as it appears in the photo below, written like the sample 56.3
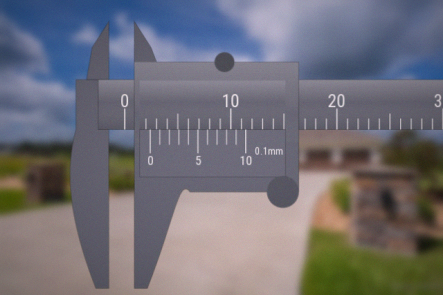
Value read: 2.4
